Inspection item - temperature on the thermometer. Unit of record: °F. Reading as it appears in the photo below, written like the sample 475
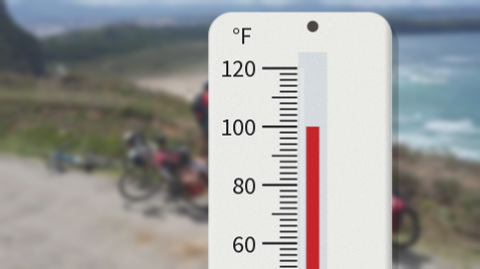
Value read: 100
